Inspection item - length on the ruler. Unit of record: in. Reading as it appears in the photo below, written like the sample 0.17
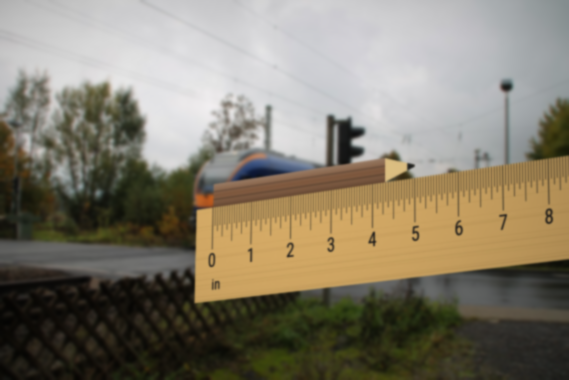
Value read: 5
